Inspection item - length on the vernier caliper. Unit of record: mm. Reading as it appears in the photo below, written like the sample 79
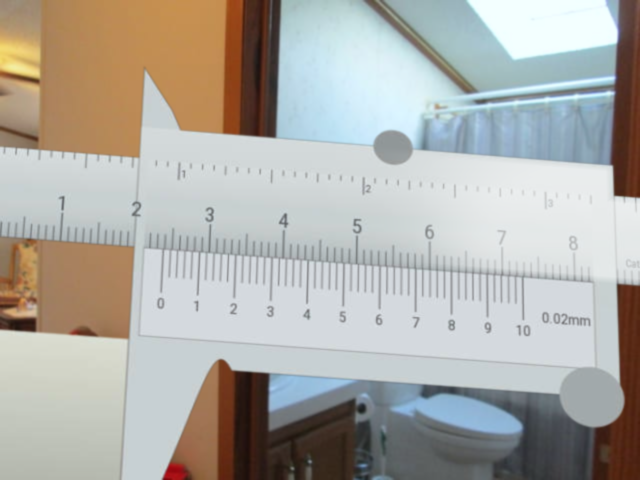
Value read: 23.8
